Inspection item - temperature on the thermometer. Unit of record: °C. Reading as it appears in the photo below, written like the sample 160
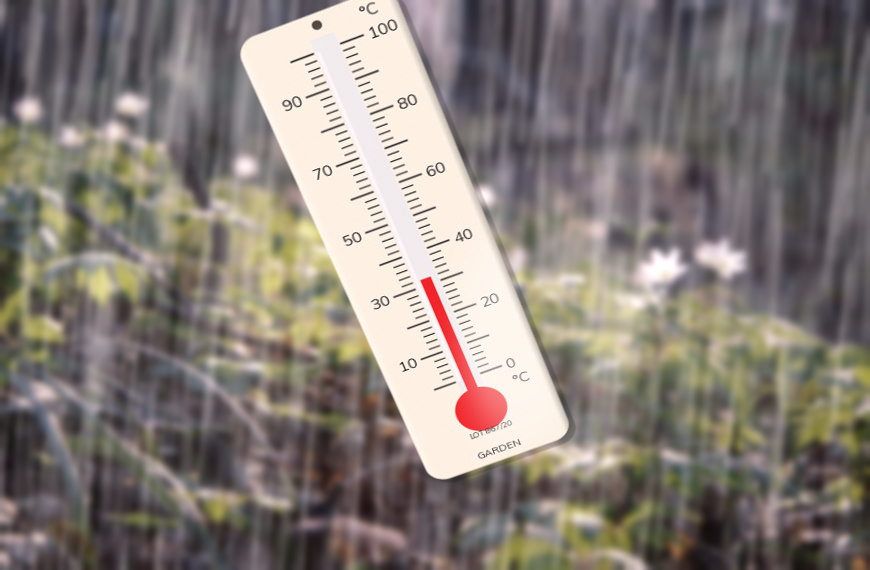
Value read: 32
